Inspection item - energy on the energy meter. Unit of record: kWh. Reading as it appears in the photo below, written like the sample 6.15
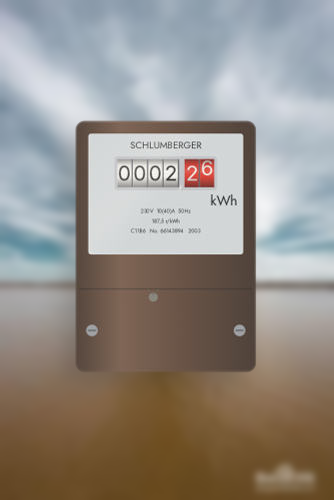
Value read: 2.26
